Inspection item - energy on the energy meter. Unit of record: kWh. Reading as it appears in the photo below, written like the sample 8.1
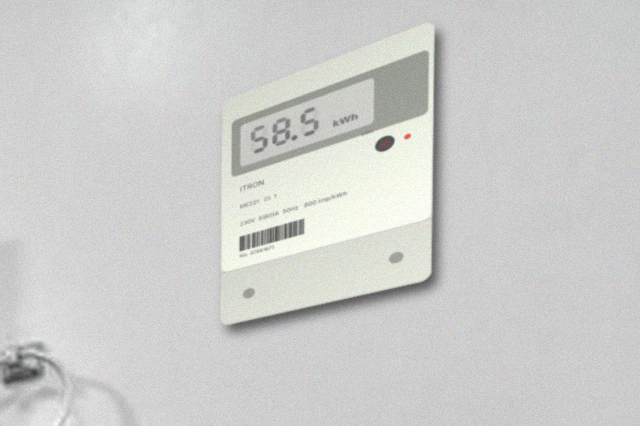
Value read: 58.5
